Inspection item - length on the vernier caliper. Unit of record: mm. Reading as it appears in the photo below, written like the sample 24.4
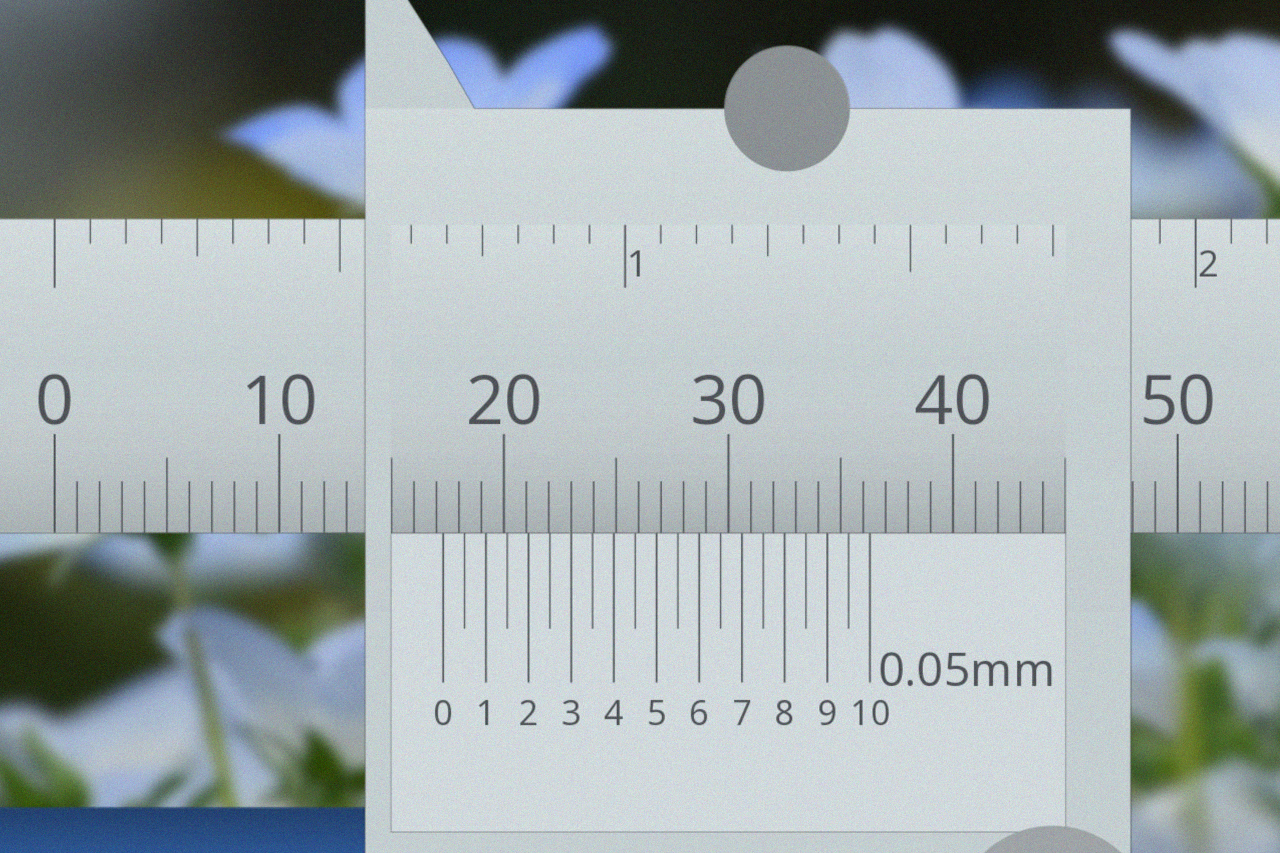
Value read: 17.3
